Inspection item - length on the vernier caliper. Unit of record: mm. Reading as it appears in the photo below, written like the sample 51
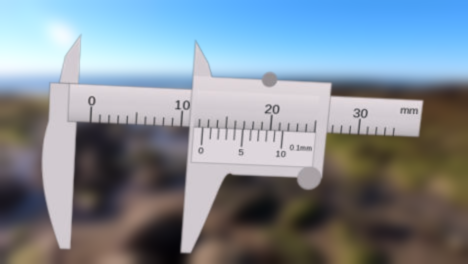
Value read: 12.4
